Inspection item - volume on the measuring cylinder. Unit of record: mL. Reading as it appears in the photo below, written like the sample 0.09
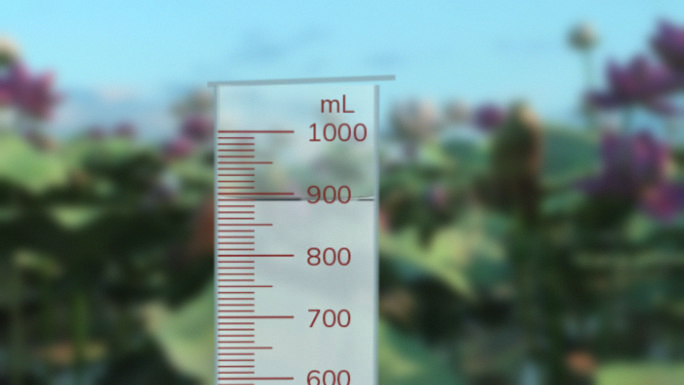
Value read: 890
